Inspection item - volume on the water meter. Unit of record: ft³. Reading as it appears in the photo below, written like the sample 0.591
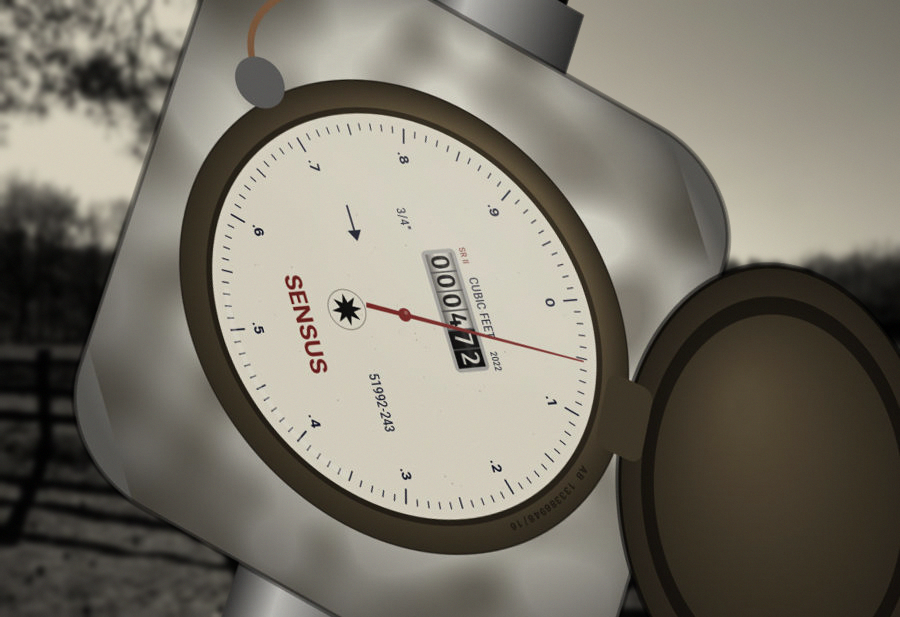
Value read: 472.05
